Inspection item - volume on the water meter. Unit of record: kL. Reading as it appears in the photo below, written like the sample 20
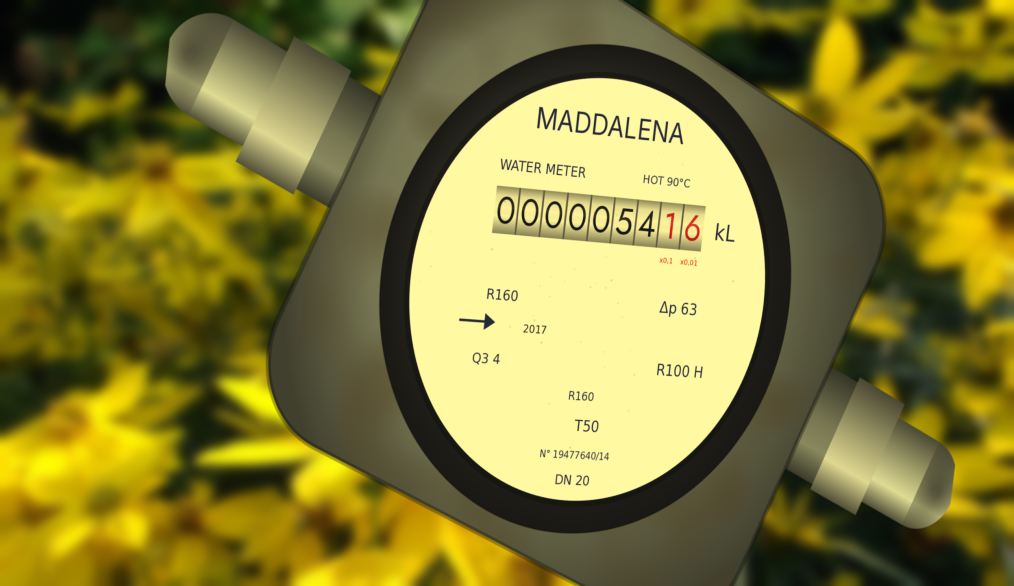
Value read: 54.16
